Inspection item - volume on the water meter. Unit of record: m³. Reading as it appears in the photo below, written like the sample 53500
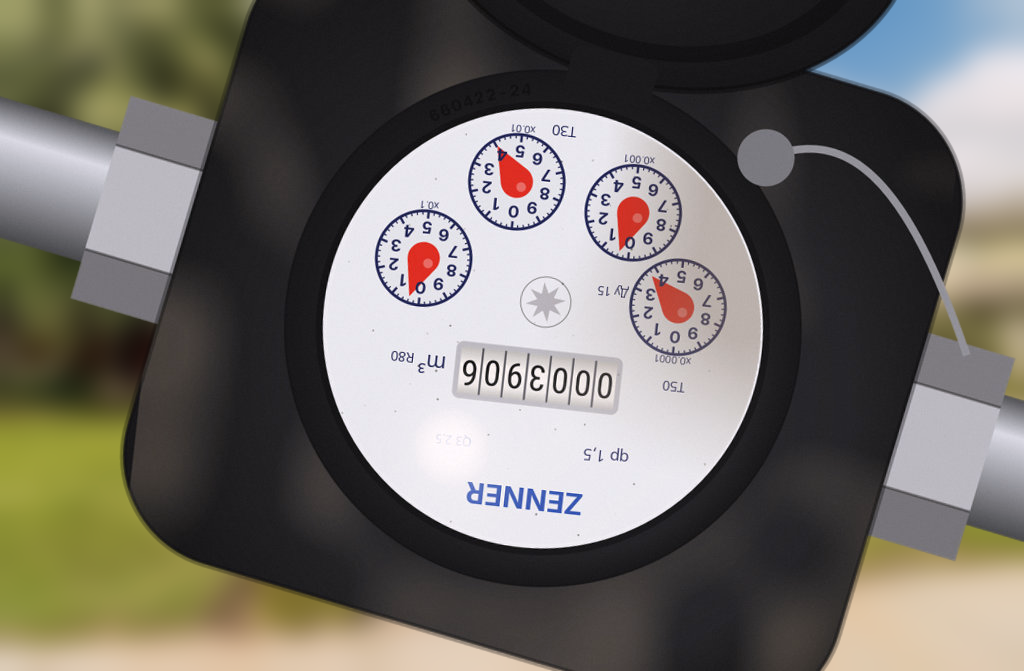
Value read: 3906.0403
